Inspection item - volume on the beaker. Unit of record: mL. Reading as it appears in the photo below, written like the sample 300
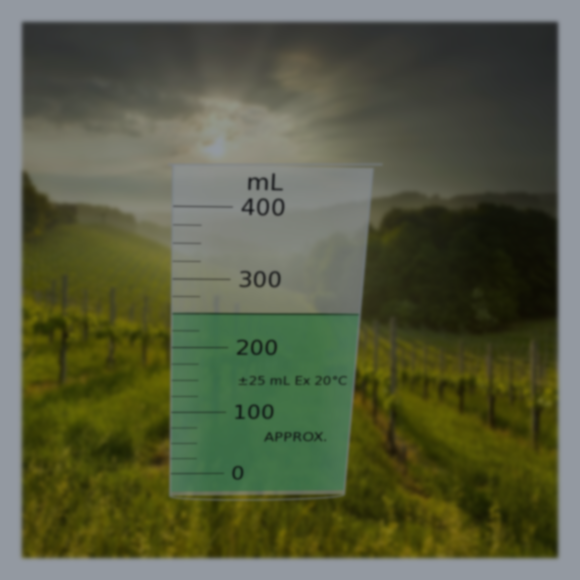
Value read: 250
